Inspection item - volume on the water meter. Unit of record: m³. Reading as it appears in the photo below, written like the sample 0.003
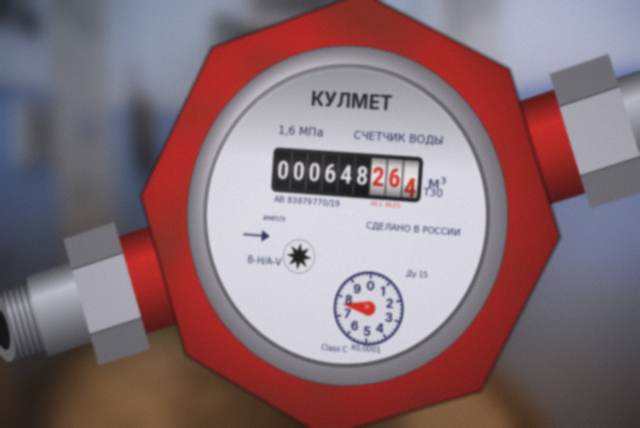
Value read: 648.2637
